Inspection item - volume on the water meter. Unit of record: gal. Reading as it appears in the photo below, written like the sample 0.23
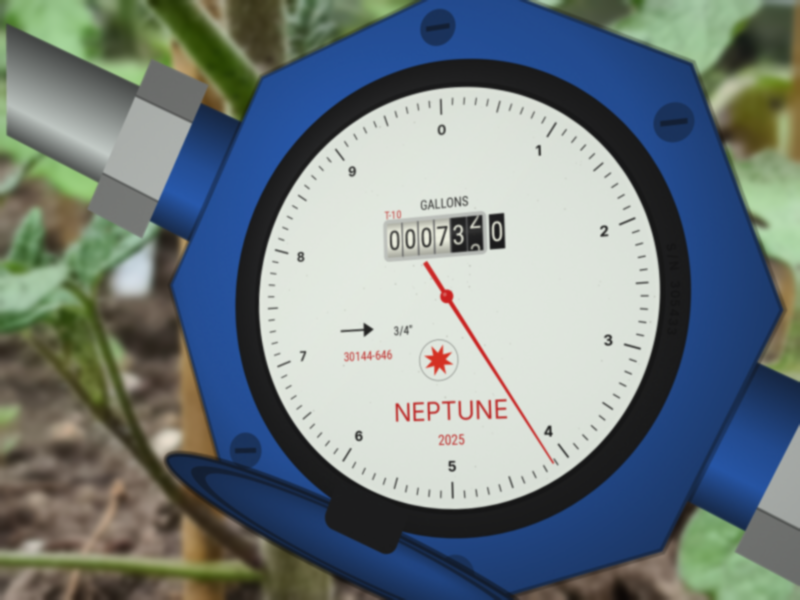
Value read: 7324.1
